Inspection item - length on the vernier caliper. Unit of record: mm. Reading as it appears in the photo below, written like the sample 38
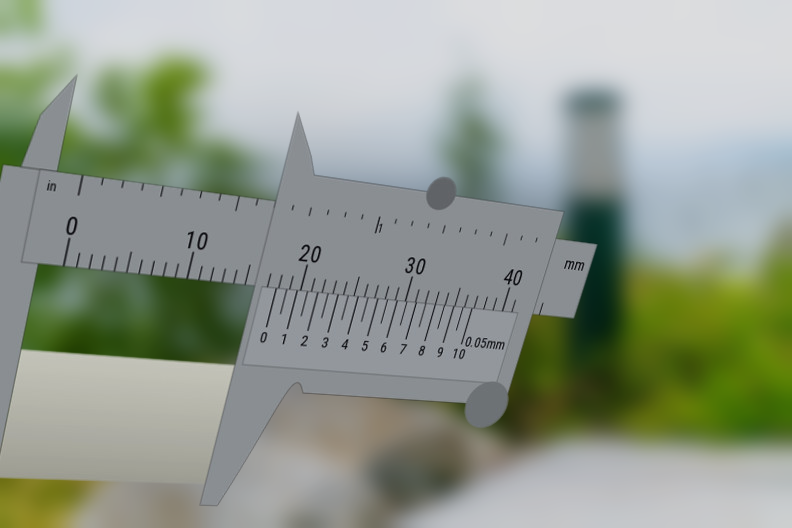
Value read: 17.8
